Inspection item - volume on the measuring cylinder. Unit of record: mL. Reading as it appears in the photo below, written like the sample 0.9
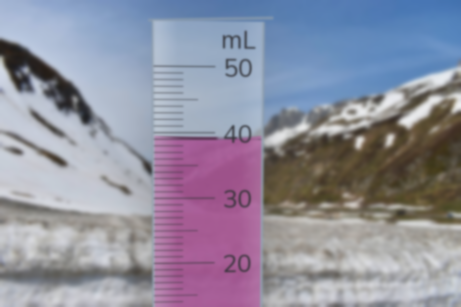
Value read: 39
